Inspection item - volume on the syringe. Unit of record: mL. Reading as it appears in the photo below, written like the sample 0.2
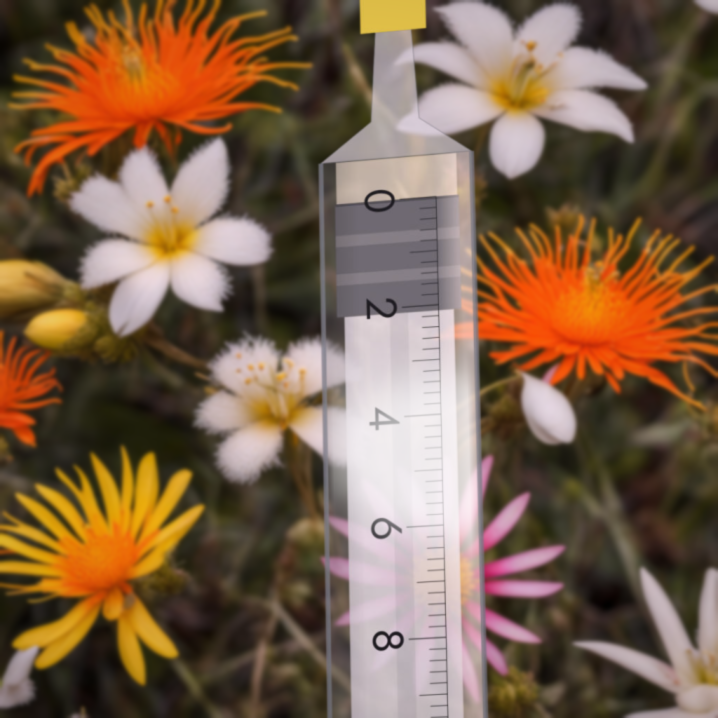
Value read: 0
